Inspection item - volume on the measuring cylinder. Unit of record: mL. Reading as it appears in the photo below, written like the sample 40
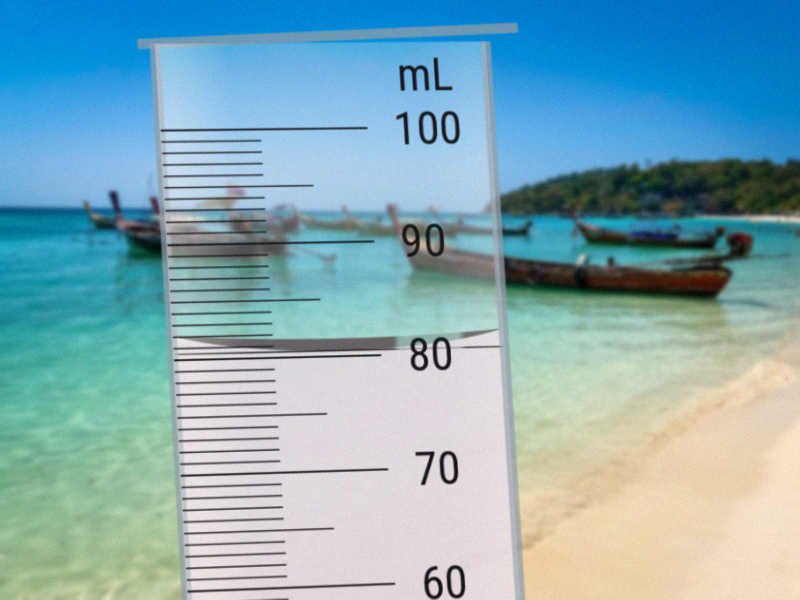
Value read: 80.5
